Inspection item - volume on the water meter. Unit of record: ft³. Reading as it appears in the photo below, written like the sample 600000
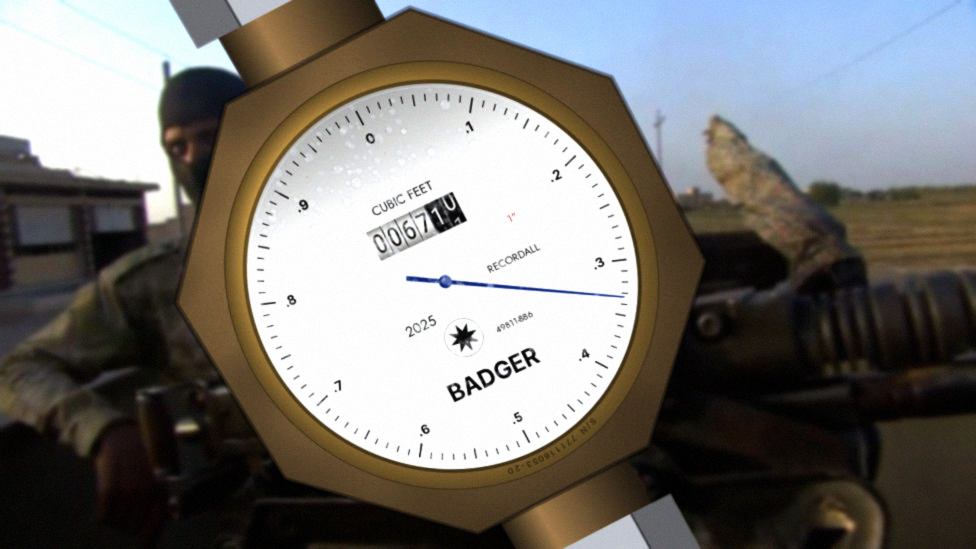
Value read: 6710.33
